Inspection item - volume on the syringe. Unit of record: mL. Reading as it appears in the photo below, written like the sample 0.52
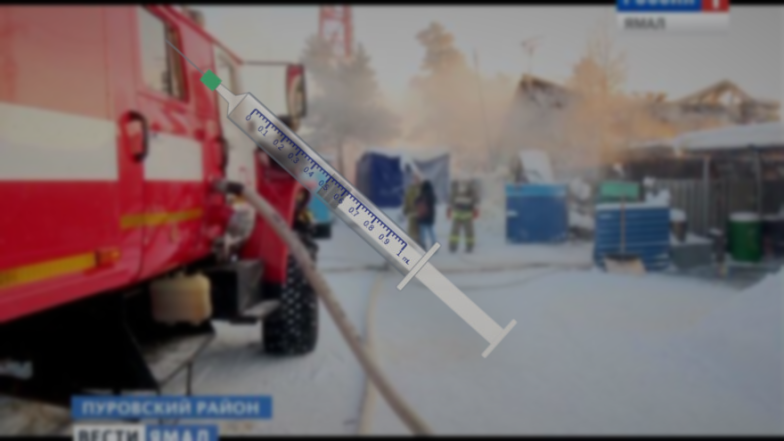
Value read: 0.5
